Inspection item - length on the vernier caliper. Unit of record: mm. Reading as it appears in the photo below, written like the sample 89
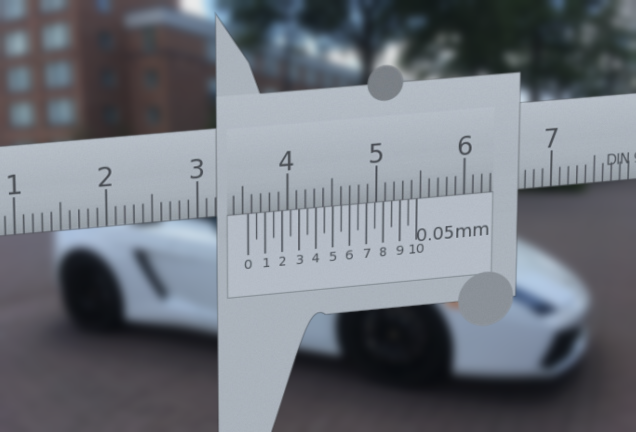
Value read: 35.6
